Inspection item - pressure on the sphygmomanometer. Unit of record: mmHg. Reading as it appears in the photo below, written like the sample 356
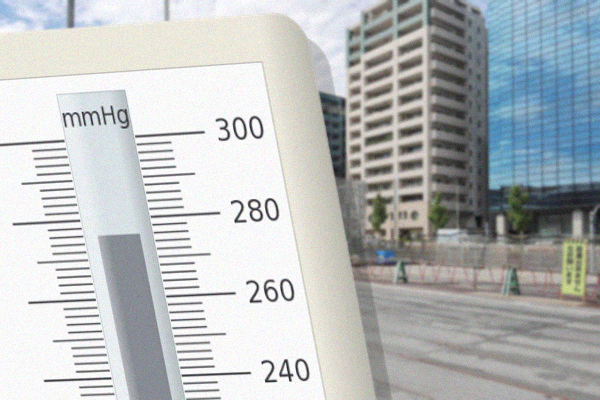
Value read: 276
